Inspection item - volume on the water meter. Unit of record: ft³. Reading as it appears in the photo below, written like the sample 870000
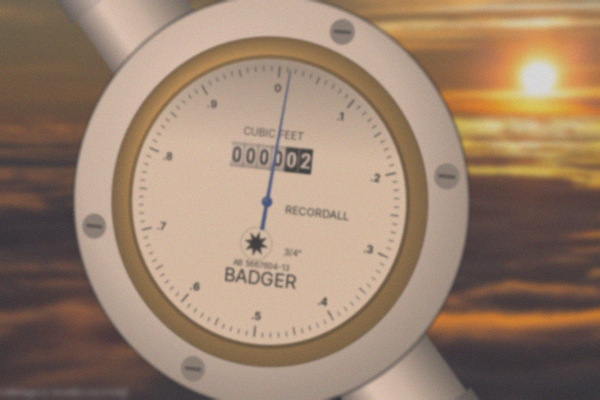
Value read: 2.01
